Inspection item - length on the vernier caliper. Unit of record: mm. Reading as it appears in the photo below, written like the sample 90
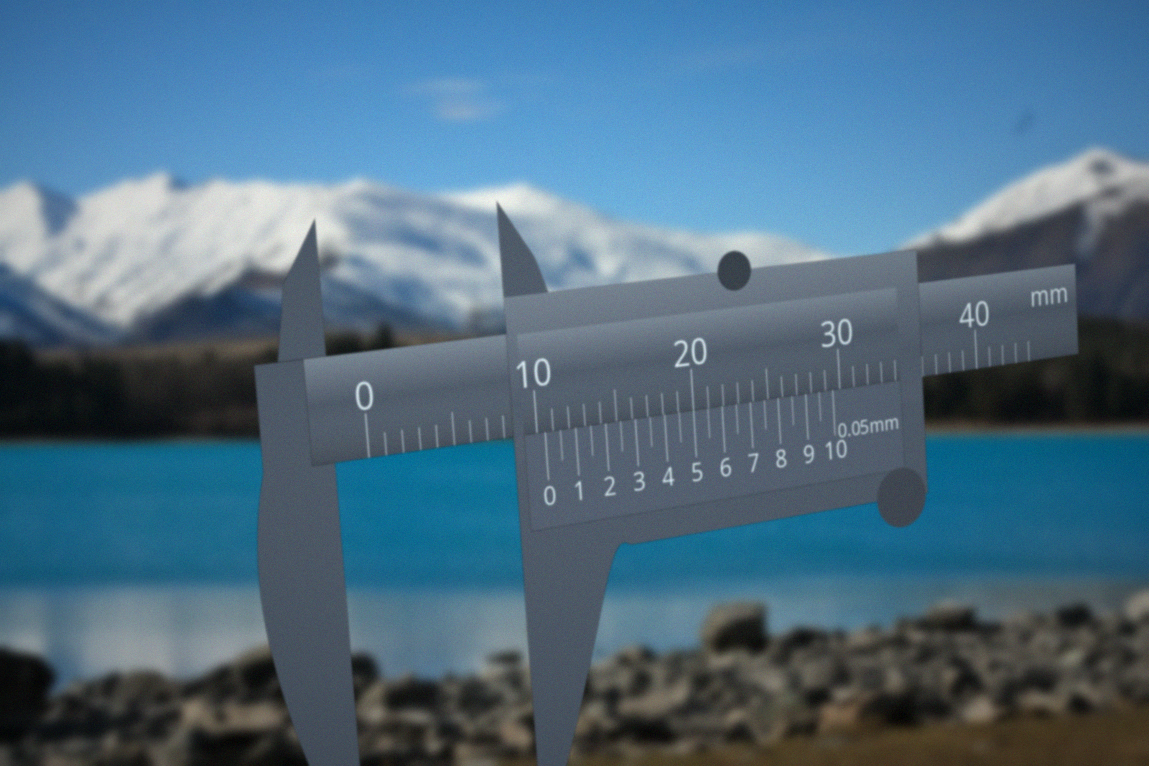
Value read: 10.5
